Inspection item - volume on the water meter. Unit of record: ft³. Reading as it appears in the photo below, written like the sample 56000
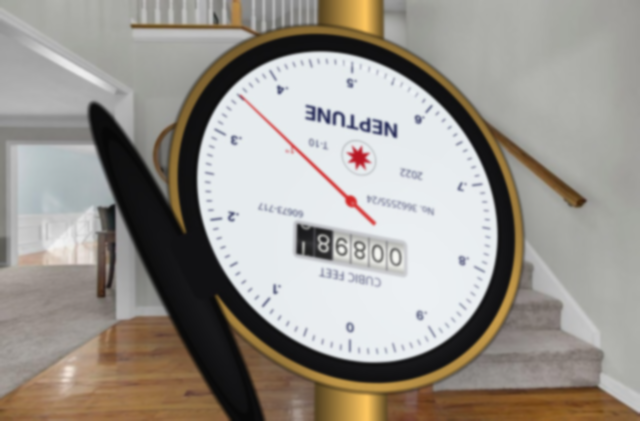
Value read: 8981.35
